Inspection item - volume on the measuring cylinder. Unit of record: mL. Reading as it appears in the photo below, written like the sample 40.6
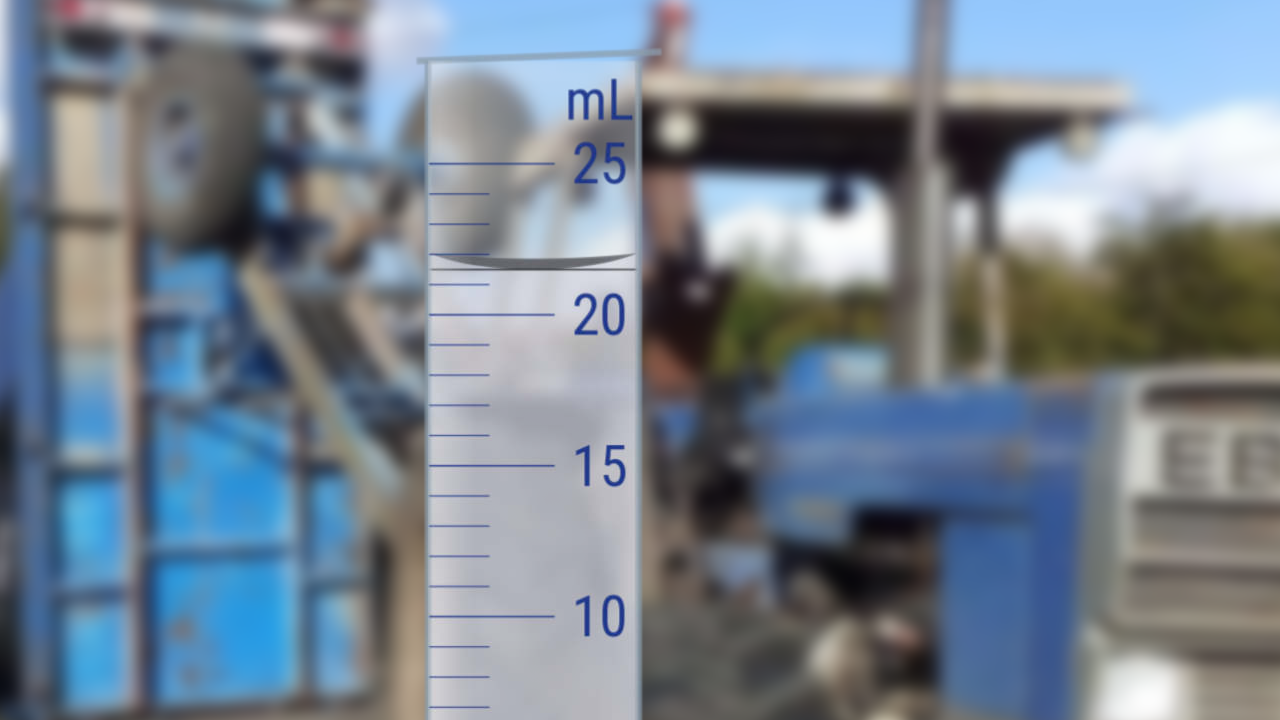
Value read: 21.5
